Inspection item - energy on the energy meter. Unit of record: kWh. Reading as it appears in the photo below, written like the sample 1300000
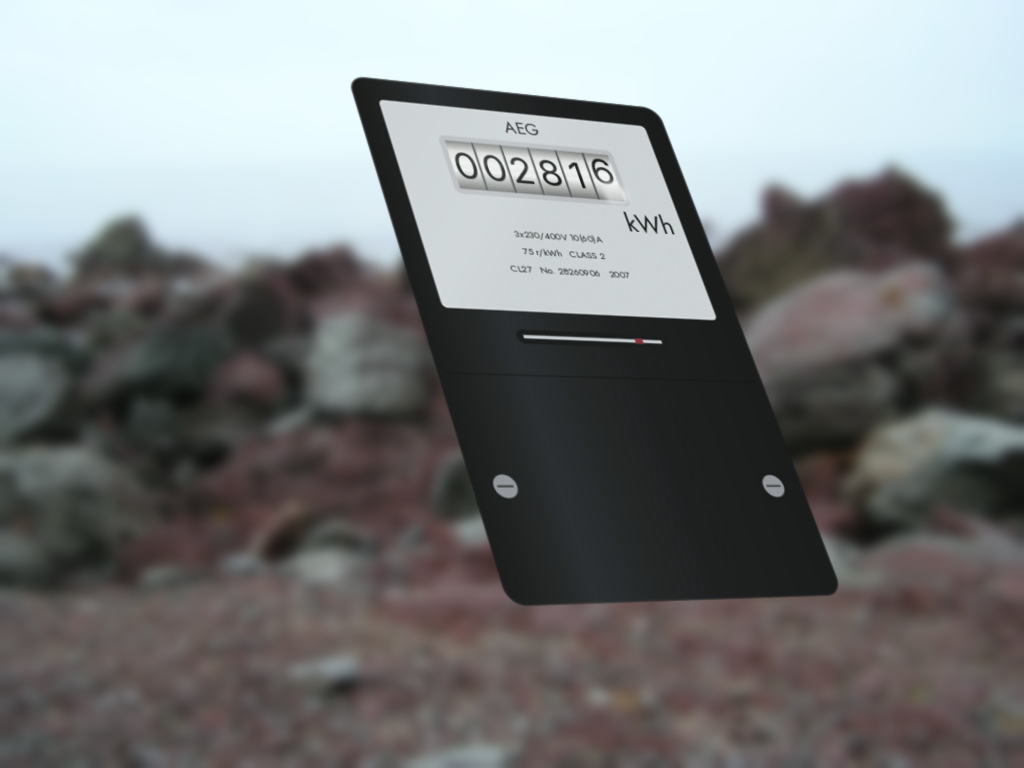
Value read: 2816
